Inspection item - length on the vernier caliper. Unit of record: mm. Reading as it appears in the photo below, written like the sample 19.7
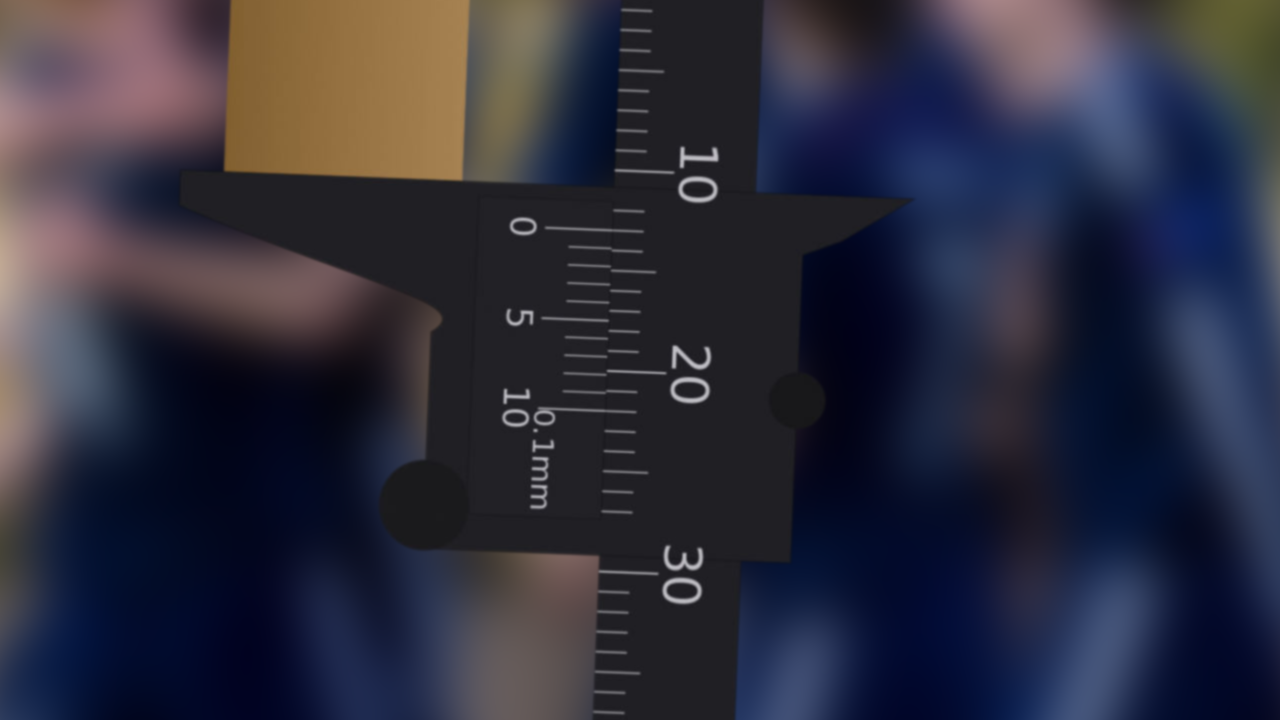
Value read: 13.0
